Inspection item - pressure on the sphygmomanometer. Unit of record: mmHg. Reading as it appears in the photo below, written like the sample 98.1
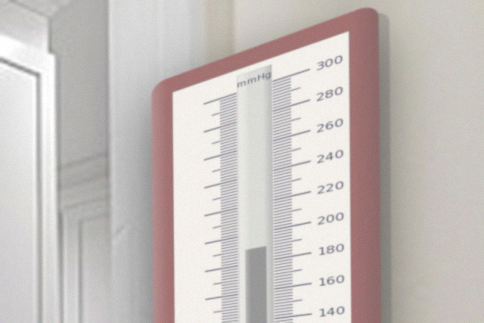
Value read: 190
